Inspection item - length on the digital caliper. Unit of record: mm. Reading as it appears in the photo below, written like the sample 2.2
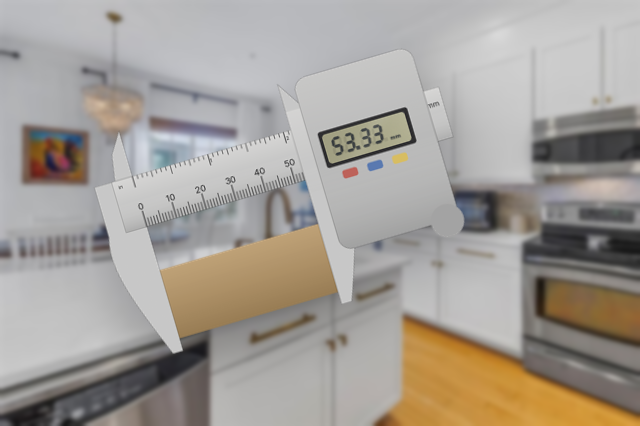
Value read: 53.33
